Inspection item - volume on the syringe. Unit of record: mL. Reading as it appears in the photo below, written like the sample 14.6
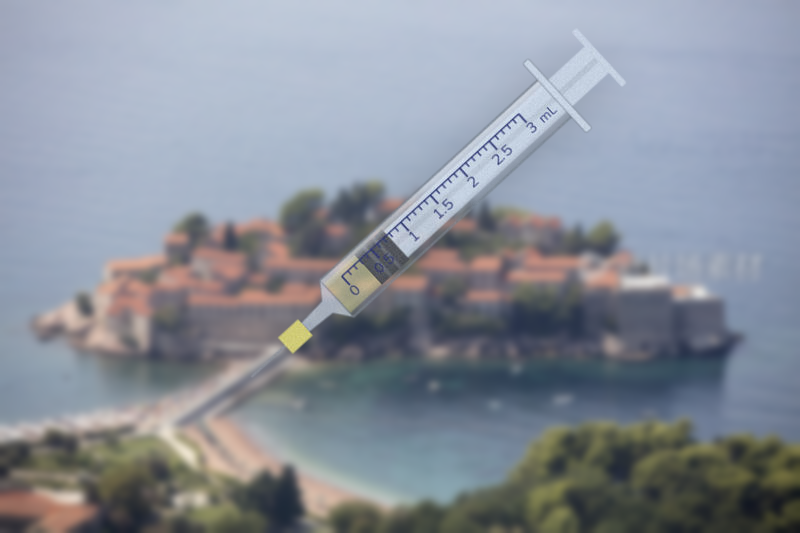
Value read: 0.3
